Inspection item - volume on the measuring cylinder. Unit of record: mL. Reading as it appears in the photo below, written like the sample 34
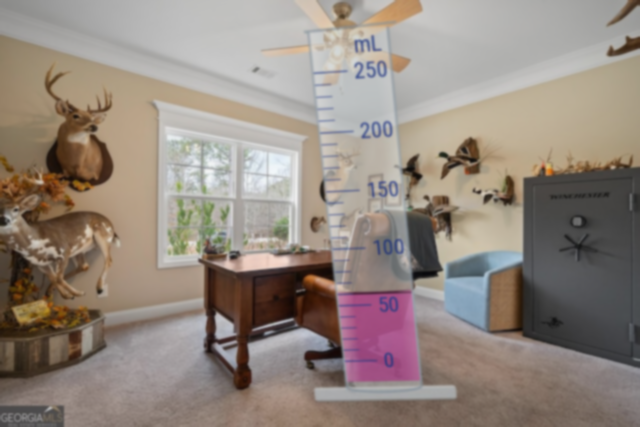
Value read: 60
